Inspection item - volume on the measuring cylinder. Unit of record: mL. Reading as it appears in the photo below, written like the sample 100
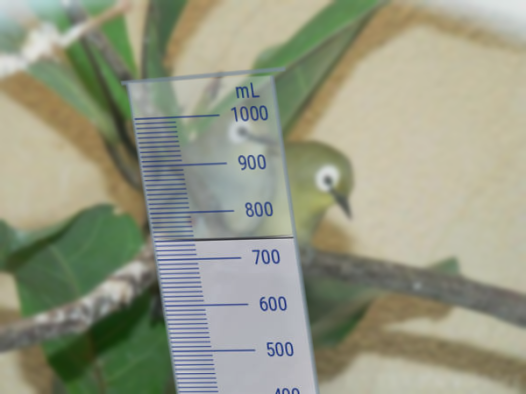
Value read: 740
